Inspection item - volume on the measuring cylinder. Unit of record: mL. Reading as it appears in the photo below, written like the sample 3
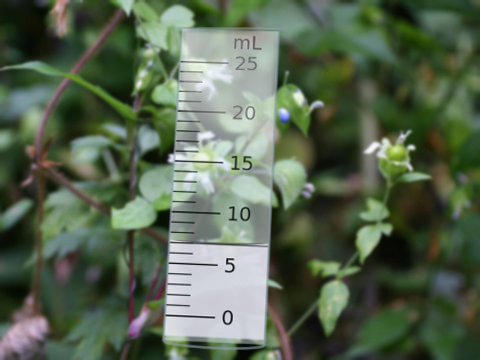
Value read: 7
